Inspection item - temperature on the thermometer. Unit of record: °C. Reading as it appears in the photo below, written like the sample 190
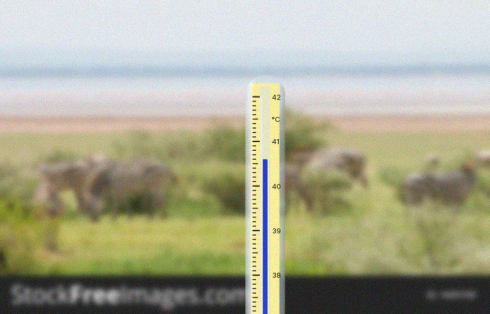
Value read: 40.6
